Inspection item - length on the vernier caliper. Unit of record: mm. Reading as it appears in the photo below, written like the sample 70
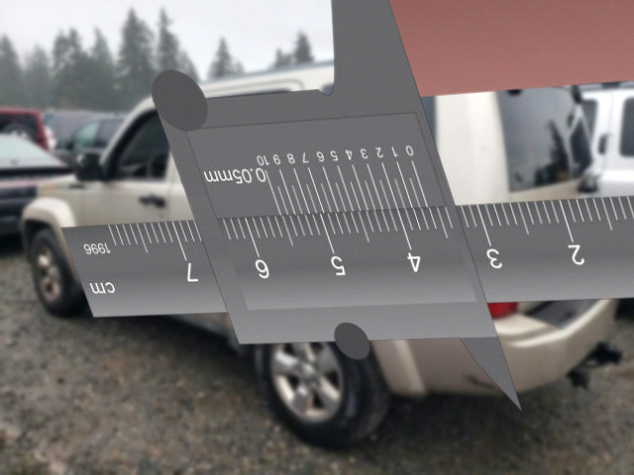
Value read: 36.2
